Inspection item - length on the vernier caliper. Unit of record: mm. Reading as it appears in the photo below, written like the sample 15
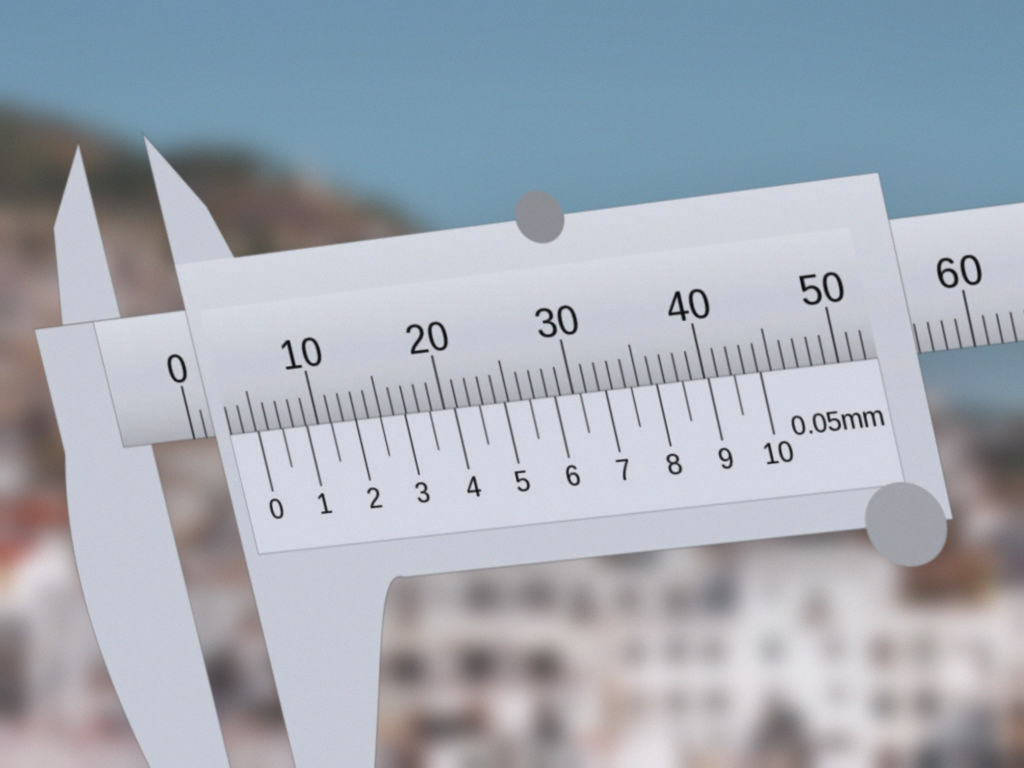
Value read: 5.2
